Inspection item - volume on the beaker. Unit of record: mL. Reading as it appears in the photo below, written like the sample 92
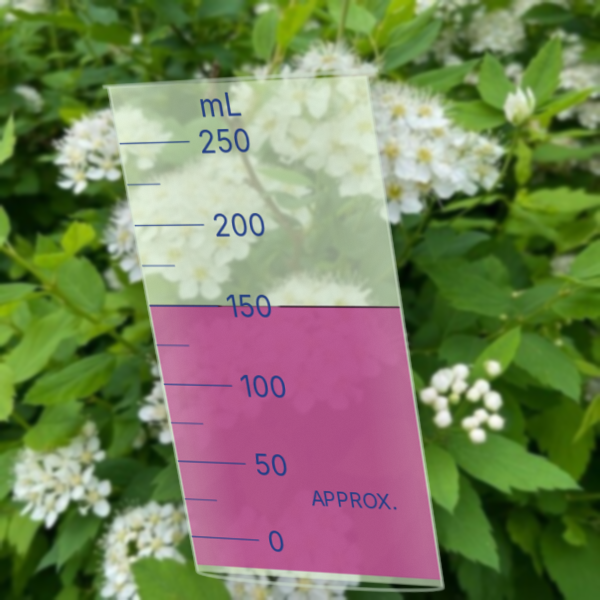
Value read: 150
